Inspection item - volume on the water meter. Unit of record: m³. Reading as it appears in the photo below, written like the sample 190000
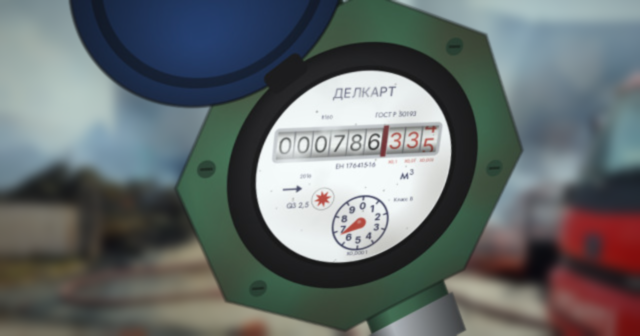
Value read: 786.3346
